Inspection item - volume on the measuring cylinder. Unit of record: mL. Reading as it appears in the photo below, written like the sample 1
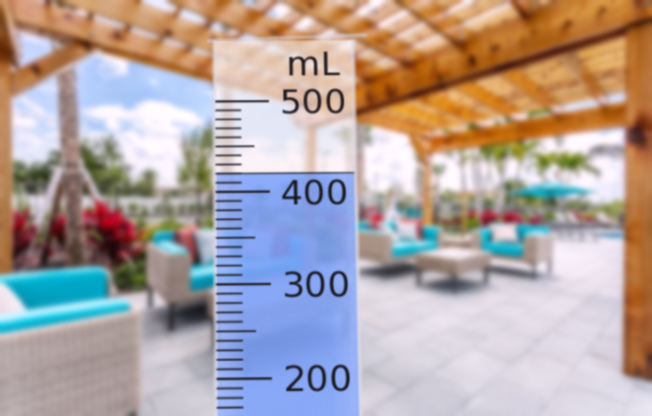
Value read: 420
